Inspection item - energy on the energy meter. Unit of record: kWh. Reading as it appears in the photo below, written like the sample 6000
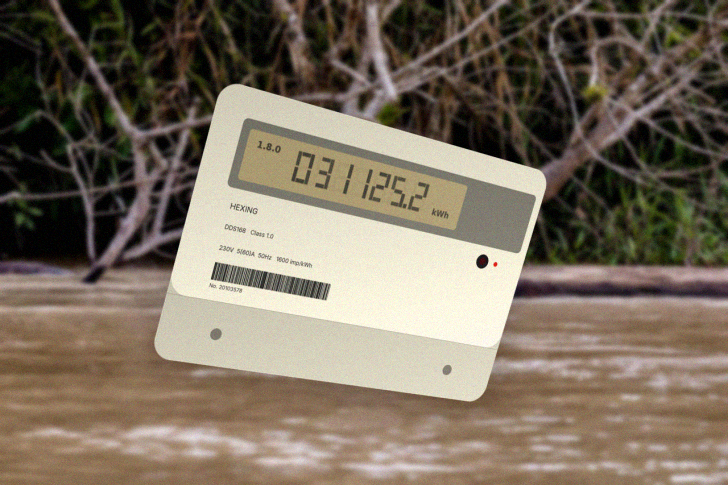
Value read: 31125.2
